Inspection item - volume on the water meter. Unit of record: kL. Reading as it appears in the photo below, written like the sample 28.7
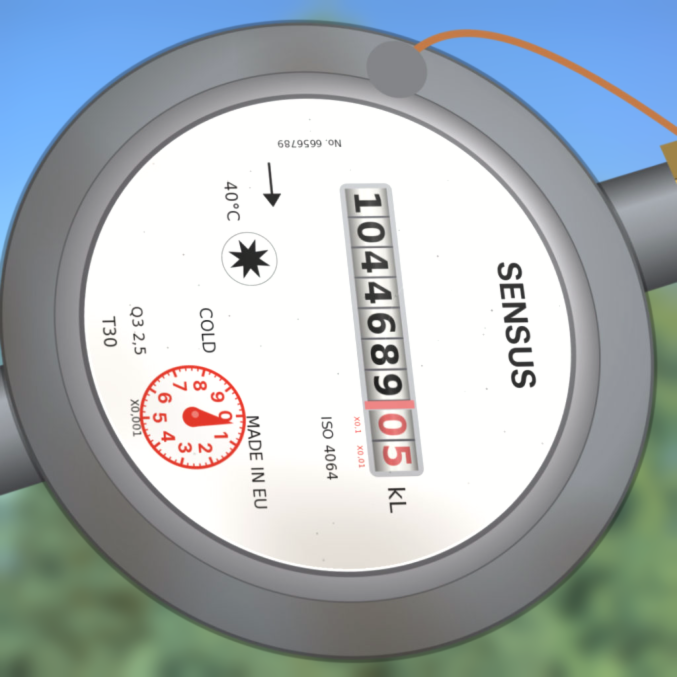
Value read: 1044689.050
